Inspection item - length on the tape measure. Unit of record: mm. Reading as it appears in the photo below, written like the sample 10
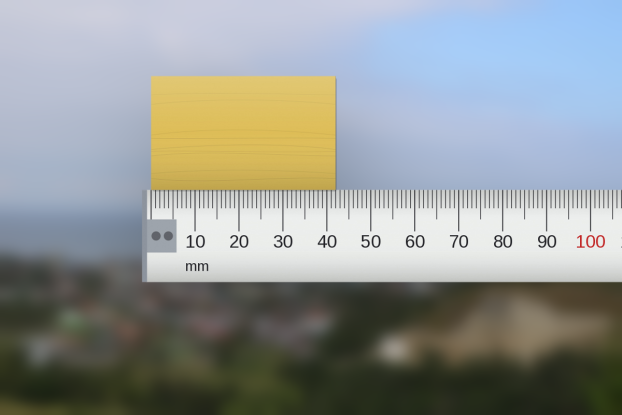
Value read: 42
